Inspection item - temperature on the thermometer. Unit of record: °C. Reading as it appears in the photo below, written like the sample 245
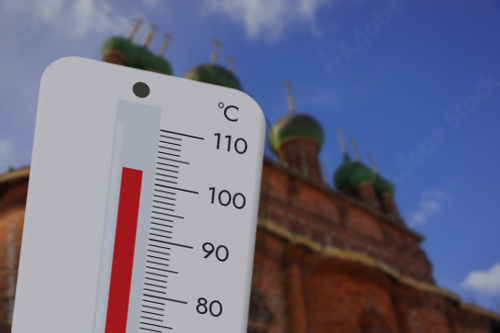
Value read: 102
